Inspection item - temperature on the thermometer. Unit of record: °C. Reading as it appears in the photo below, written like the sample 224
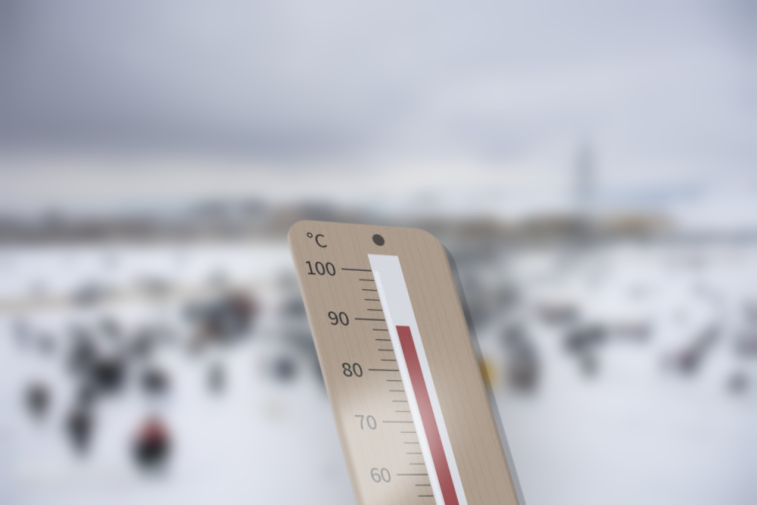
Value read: 89
